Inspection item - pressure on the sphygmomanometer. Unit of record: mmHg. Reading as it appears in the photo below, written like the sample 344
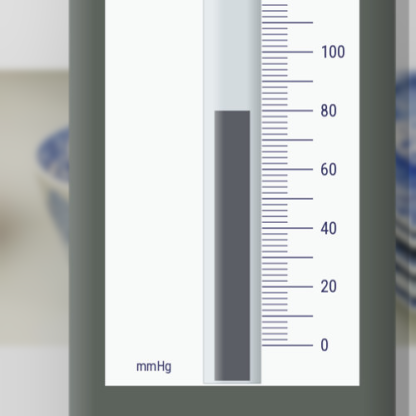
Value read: 80
